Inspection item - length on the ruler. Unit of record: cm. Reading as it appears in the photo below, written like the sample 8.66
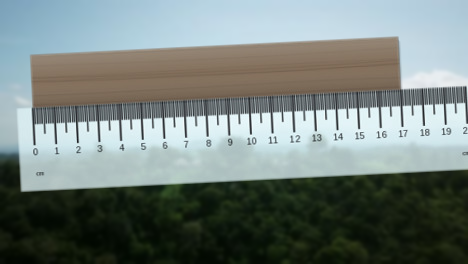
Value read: 17
